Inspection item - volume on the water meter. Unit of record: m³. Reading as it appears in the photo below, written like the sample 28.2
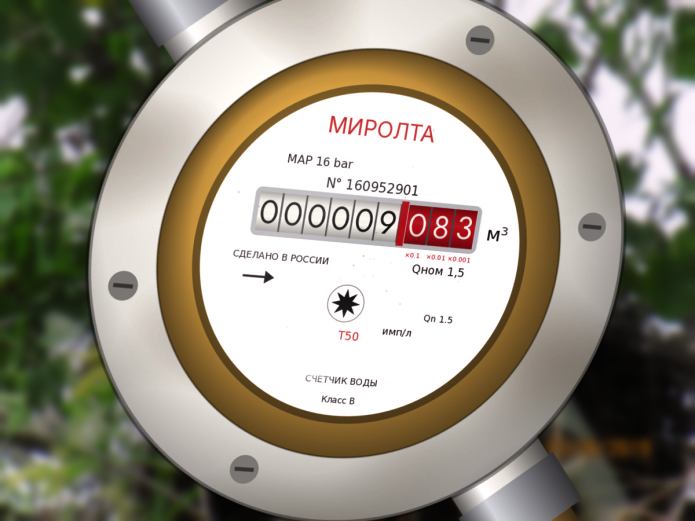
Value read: 9.083
